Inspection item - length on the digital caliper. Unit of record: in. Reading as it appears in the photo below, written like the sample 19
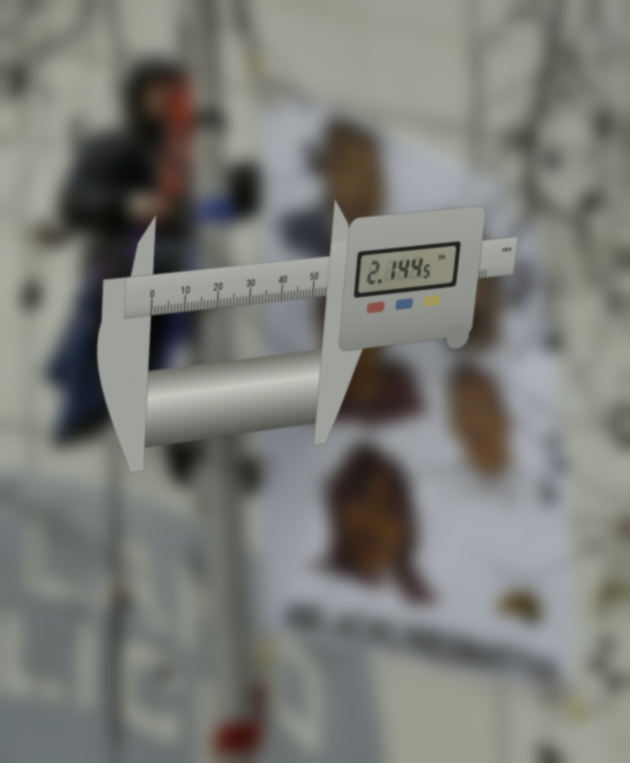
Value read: 2.1445
